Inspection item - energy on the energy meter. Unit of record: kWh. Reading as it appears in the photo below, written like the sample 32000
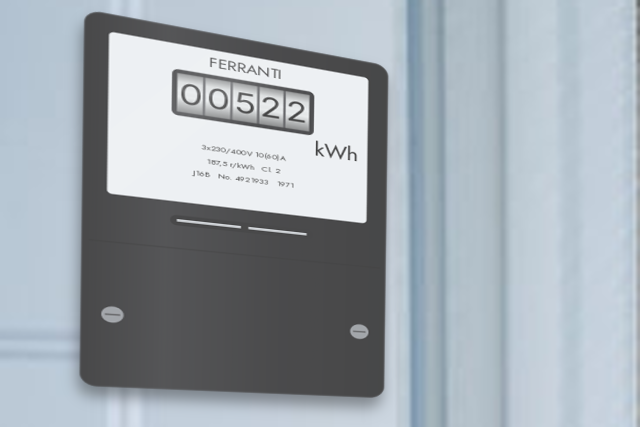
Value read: 522
